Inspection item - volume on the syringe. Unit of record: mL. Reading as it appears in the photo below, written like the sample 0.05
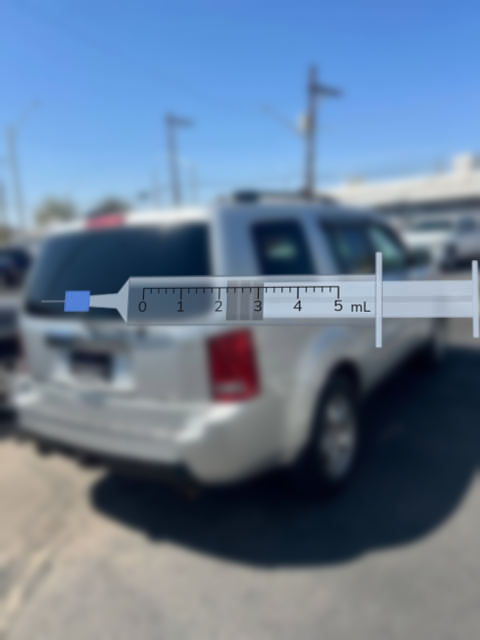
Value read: 2.2
